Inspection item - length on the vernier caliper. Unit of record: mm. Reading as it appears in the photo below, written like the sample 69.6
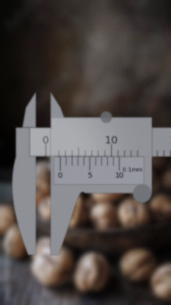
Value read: 2.2
